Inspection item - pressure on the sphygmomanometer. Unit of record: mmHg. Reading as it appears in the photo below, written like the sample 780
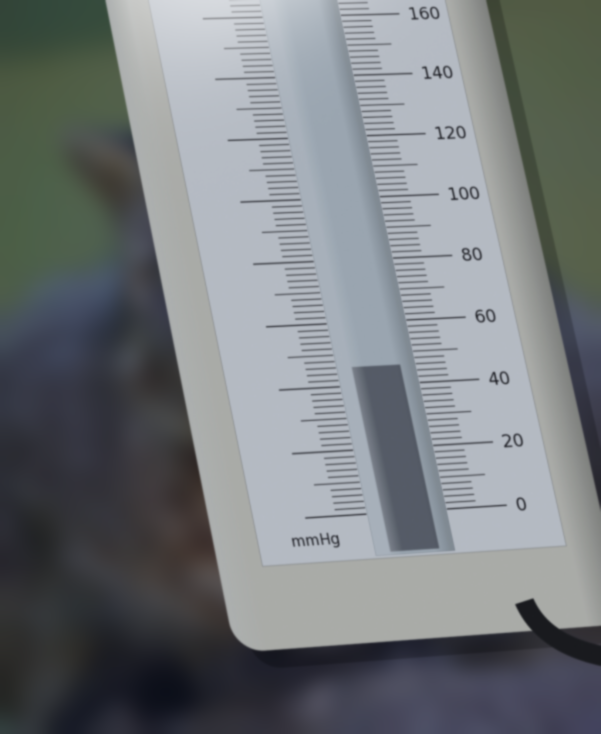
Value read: 46
